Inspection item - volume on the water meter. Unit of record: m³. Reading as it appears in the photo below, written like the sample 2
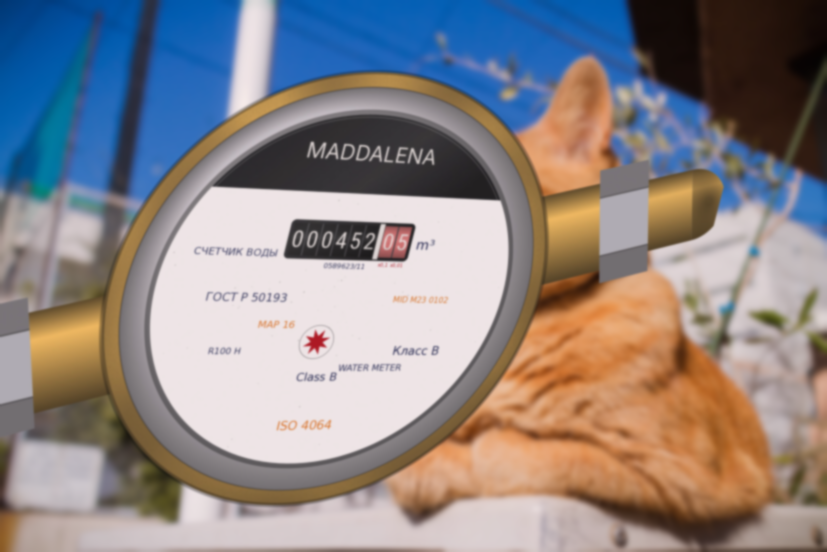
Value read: 452.05
